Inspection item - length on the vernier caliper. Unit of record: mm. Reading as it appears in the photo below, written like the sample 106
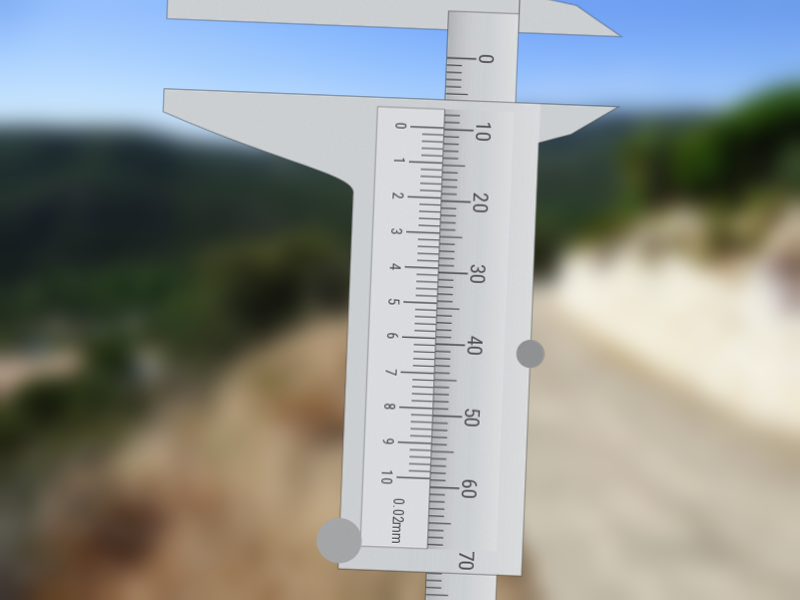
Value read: 9.8
